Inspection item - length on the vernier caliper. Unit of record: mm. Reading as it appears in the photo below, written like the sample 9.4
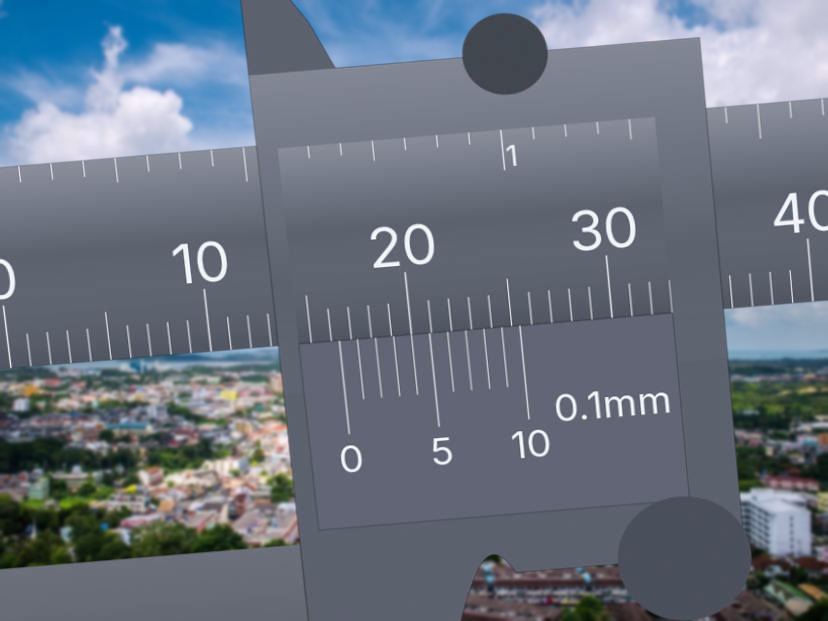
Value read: 16.4
